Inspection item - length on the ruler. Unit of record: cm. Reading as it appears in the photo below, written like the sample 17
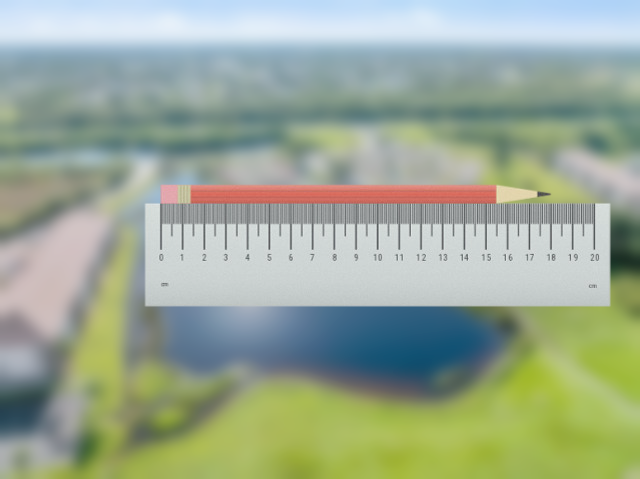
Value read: 18
